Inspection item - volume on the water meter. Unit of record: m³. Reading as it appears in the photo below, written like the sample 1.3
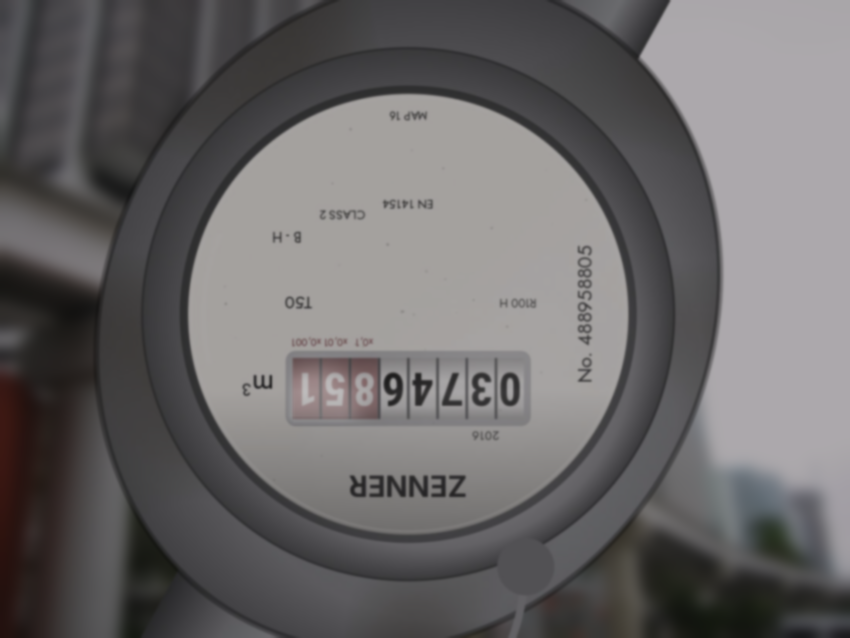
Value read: 3746.851
